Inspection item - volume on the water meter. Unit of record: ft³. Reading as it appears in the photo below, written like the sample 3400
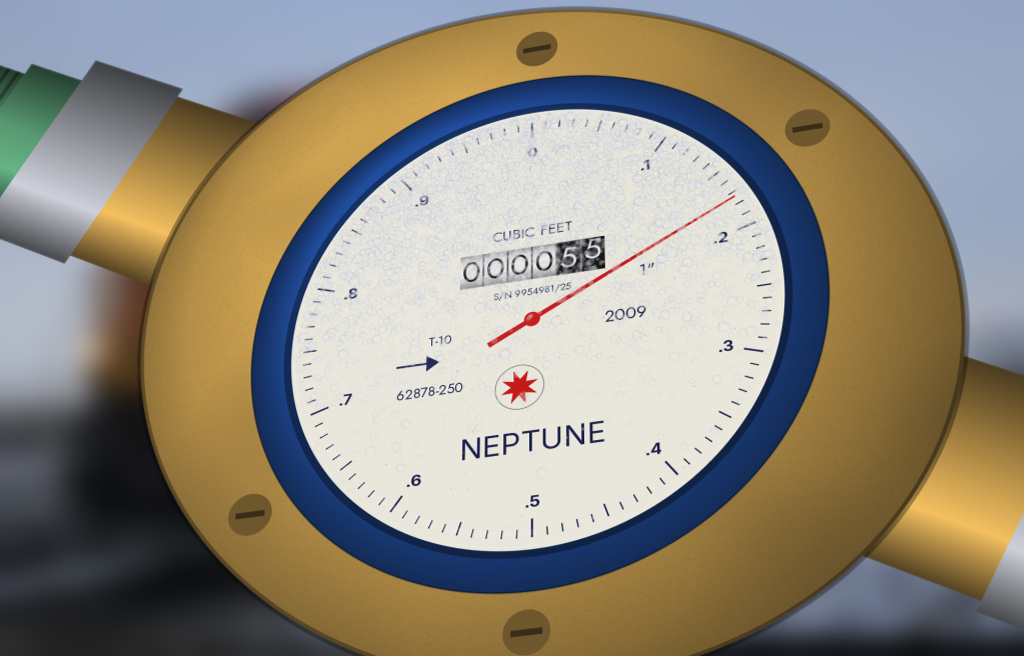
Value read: 55.17
